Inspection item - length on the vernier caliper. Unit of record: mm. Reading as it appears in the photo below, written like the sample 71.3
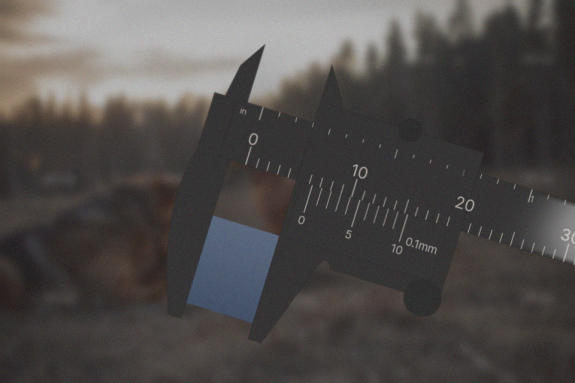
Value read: 6.3
